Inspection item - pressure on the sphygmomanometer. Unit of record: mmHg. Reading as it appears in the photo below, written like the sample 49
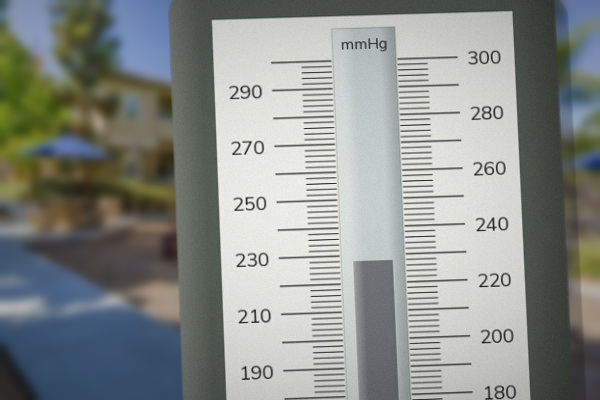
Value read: 228
